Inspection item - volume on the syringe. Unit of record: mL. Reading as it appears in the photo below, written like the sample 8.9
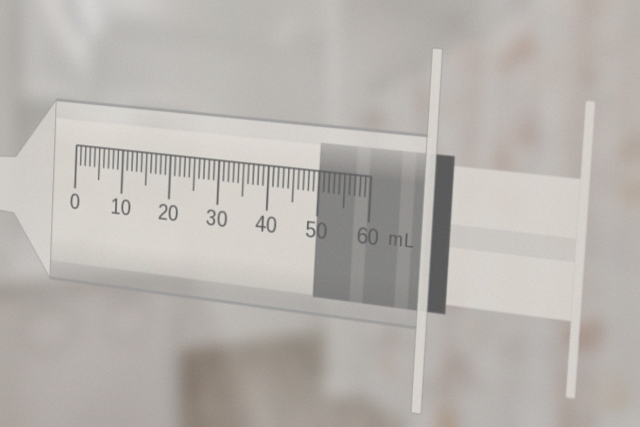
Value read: 50
